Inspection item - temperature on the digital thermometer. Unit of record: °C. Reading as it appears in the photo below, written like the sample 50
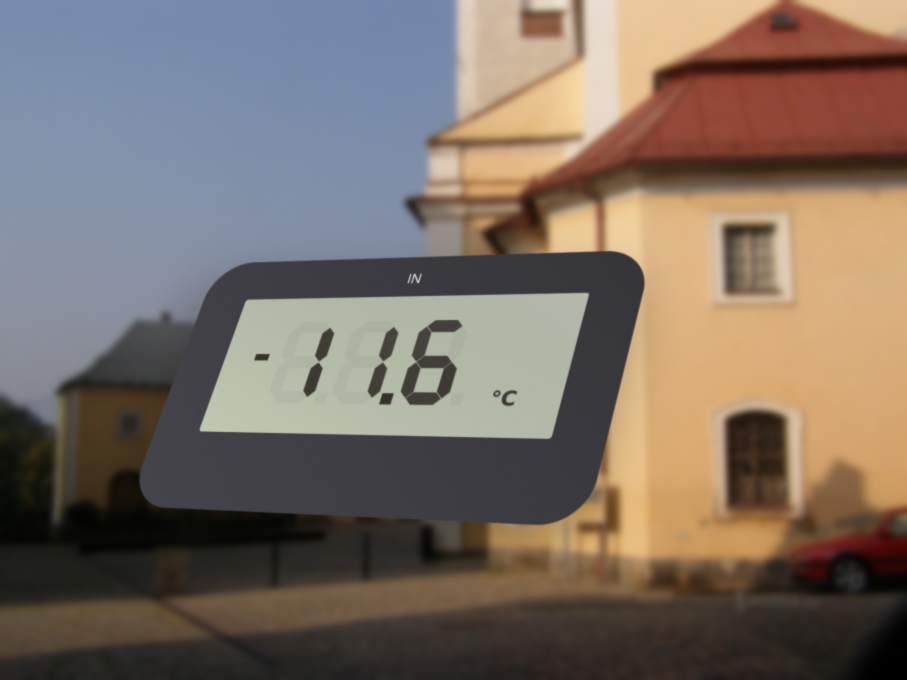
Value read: -11.6
